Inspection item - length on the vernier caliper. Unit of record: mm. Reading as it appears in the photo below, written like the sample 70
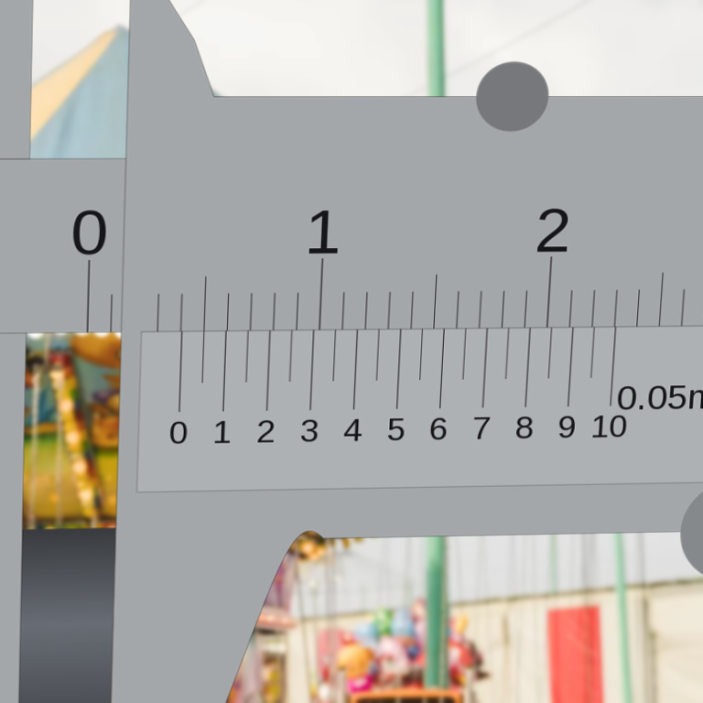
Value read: 4.05
